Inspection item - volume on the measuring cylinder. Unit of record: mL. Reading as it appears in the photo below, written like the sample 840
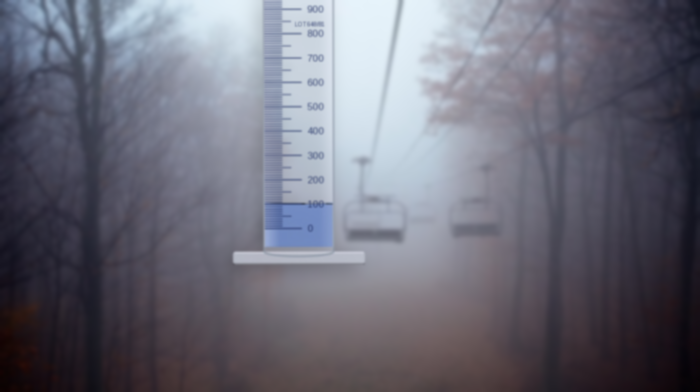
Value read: 100
